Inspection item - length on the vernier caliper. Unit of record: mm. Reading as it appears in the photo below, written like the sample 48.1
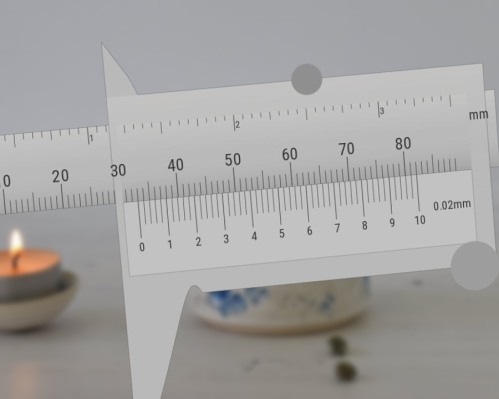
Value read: 33.0
